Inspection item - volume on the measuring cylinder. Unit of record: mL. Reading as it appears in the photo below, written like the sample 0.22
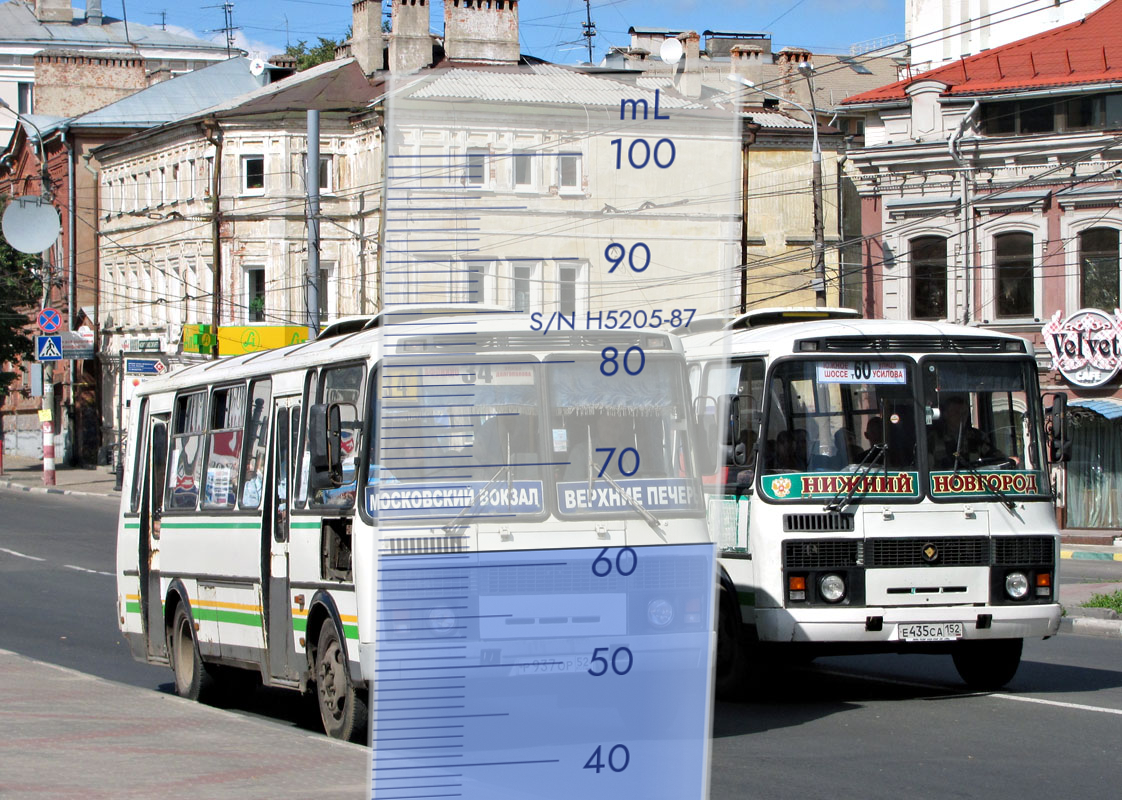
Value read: 61.5
